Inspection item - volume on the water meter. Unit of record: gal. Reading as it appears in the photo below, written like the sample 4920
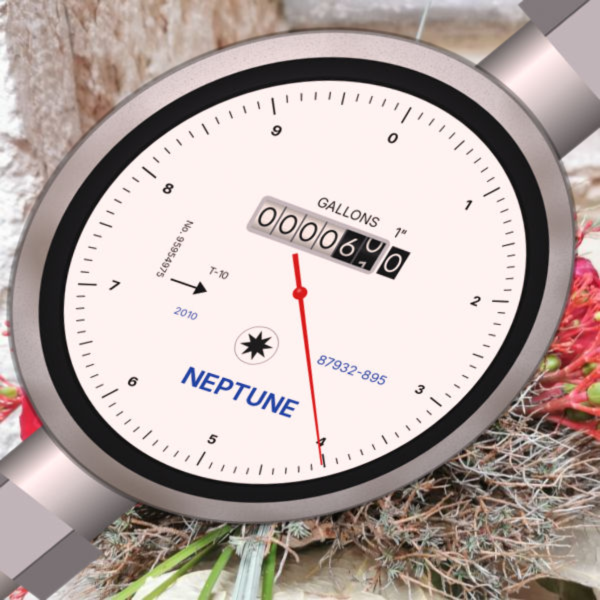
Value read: 604.0
